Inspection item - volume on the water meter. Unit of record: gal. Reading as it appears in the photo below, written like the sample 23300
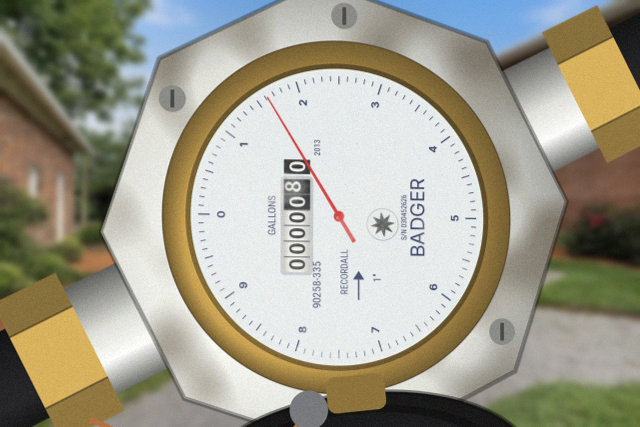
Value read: 81.6
